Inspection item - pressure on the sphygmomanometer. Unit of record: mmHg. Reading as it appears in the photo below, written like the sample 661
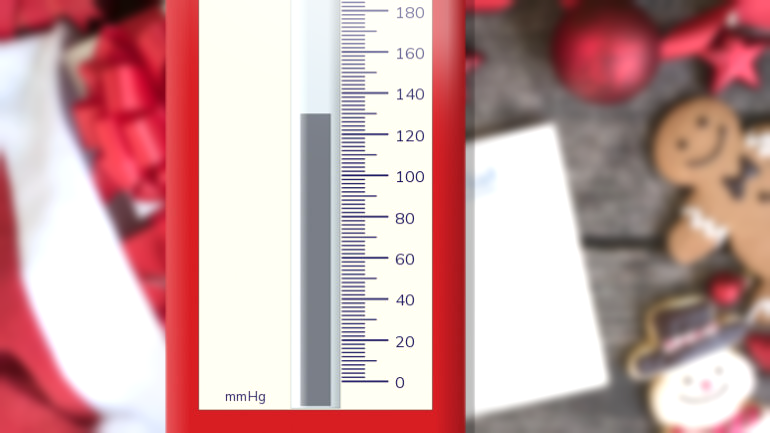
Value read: 130
